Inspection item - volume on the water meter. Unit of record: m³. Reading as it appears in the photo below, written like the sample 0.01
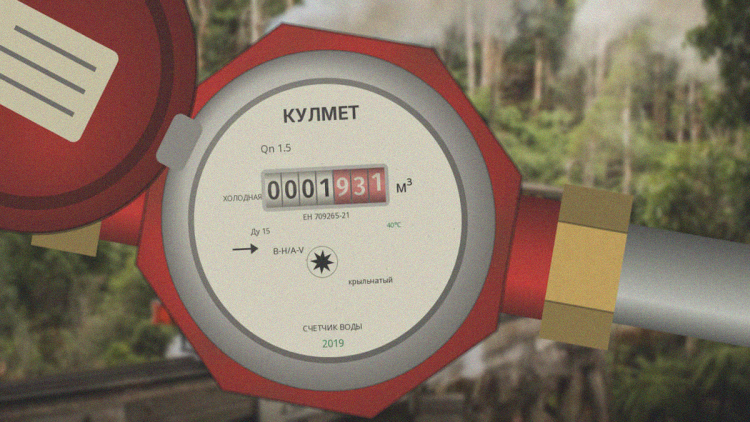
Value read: 1.931
